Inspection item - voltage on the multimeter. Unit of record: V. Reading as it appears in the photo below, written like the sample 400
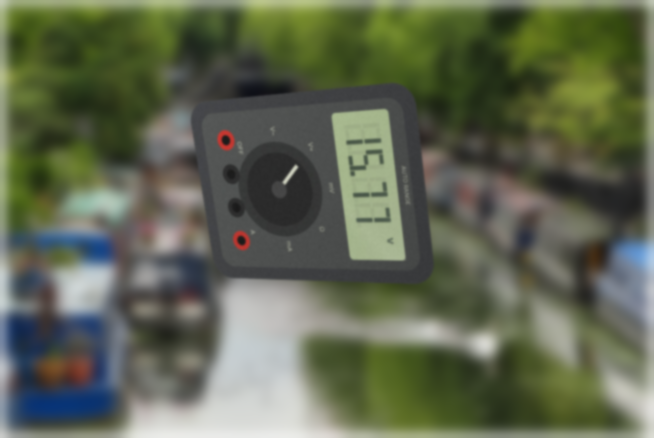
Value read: 15.77
